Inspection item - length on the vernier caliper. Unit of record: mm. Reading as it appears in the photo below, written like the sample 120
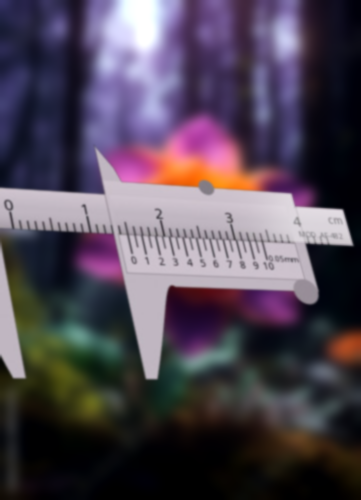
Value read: 15.0
